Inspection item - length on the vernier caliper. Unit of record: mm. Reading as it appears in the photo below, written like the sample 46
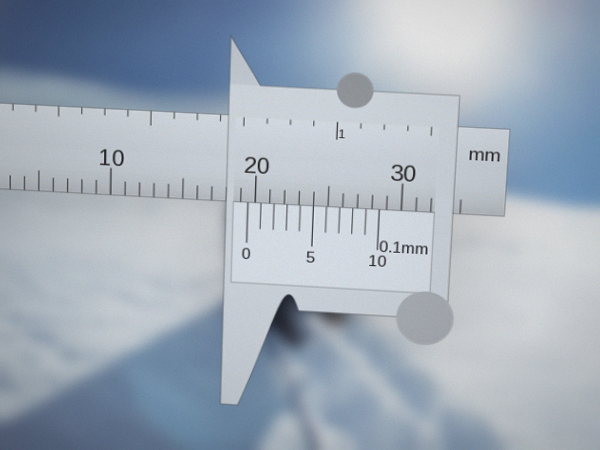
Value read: 19.5
